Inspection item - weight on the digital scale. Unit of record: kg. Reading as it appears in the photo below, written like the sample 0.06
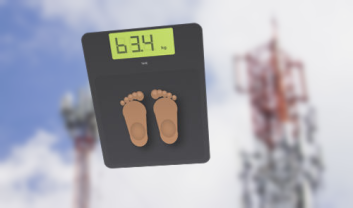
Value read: 63.4
